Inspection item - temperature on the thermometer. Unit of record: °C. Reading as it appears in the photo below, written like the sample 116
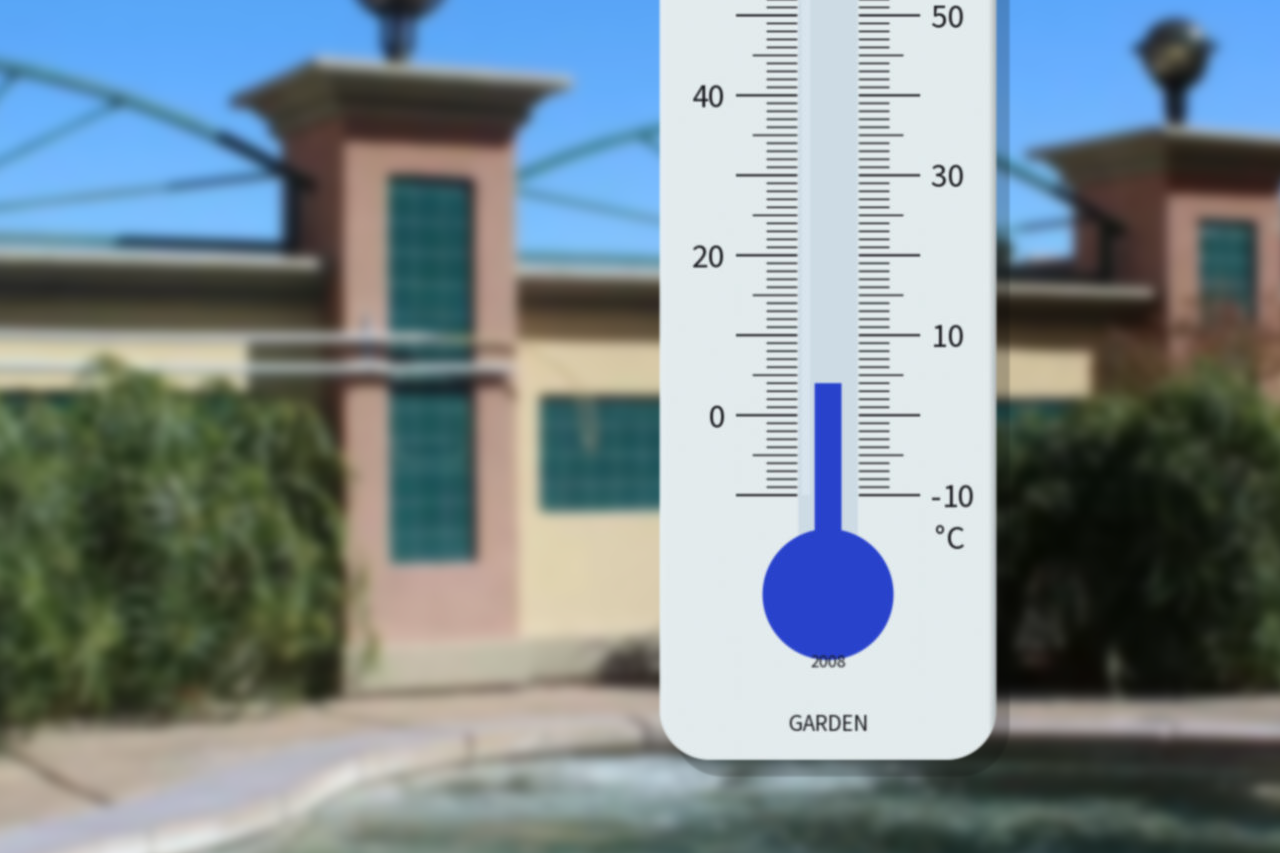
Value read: 4
